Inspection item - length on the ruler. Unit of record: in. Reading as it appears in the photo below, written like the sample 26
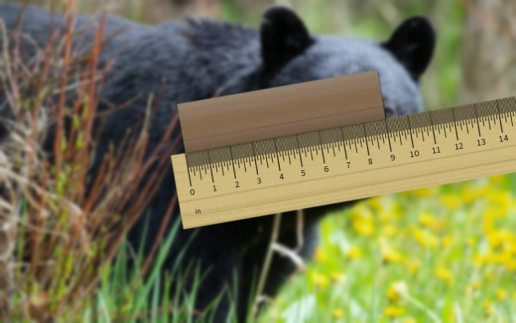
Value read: 9
